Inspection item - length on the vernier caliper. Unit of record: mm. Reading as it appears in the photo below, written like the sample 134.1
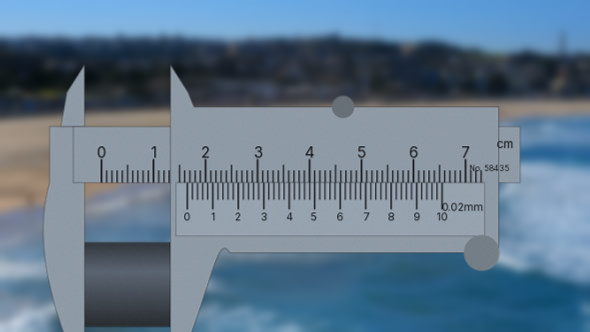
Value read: 16.5
